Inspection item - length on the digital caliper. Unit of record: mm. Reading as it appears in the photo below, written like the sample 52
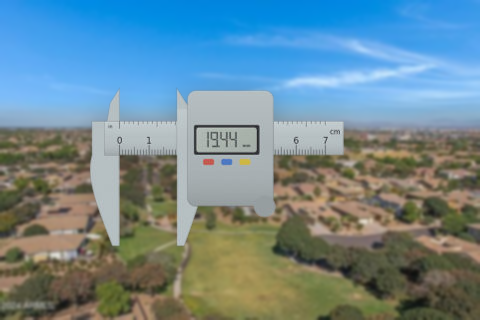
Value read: 19.44
